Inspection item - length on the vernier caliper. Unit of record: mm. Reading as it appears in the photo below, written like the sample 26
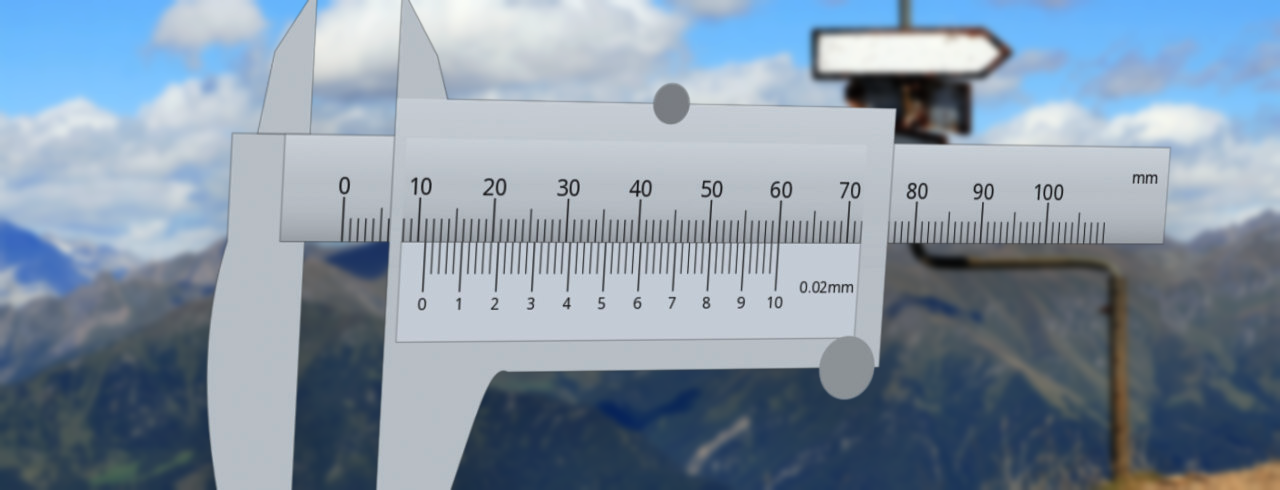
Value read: 11.0
